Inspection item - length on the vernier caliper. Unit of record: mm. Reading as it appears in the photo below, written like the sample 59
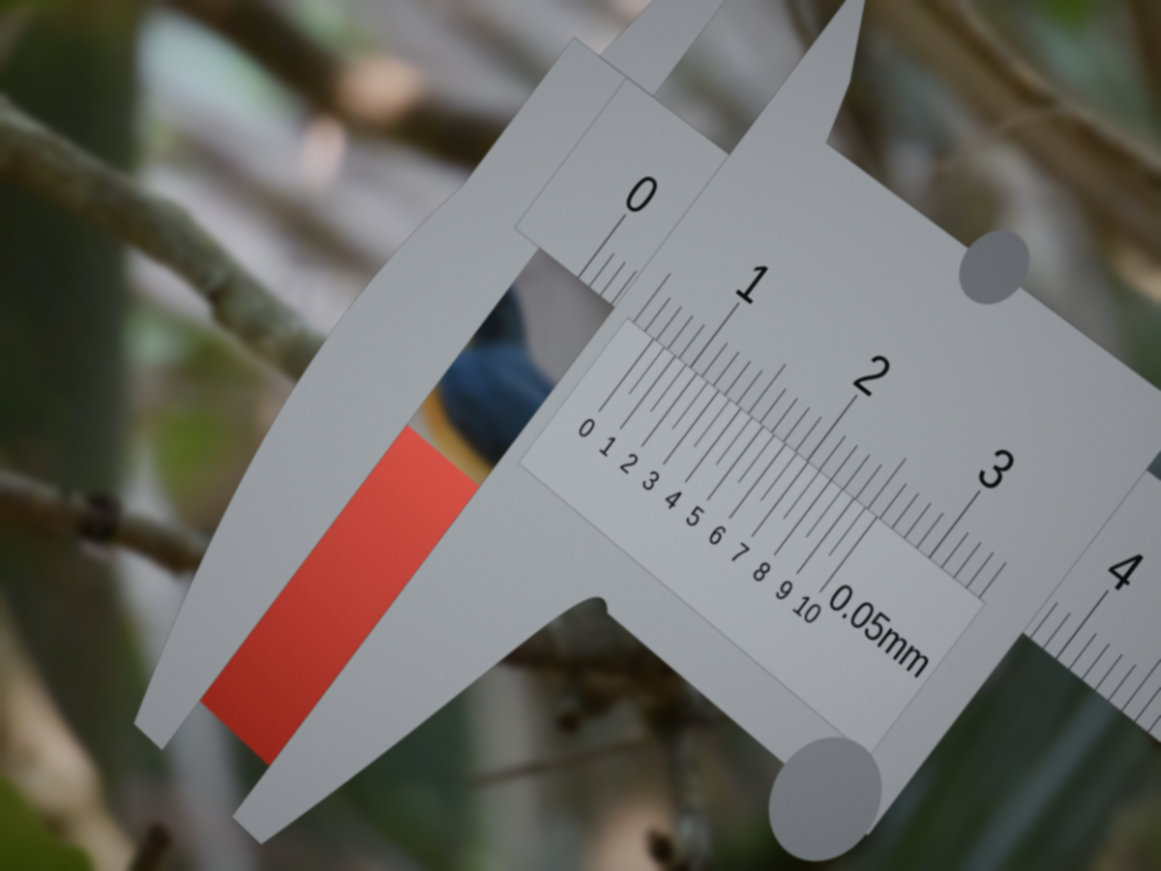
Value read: 6.8
